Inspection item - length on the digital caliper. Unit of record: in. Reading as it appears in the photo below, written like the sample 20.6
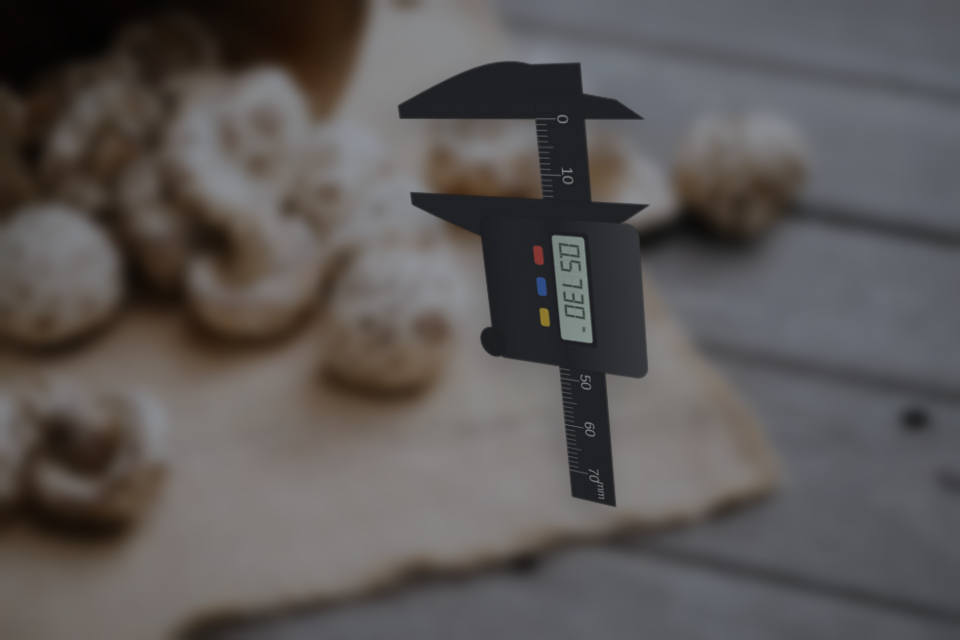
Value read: 0.5730
